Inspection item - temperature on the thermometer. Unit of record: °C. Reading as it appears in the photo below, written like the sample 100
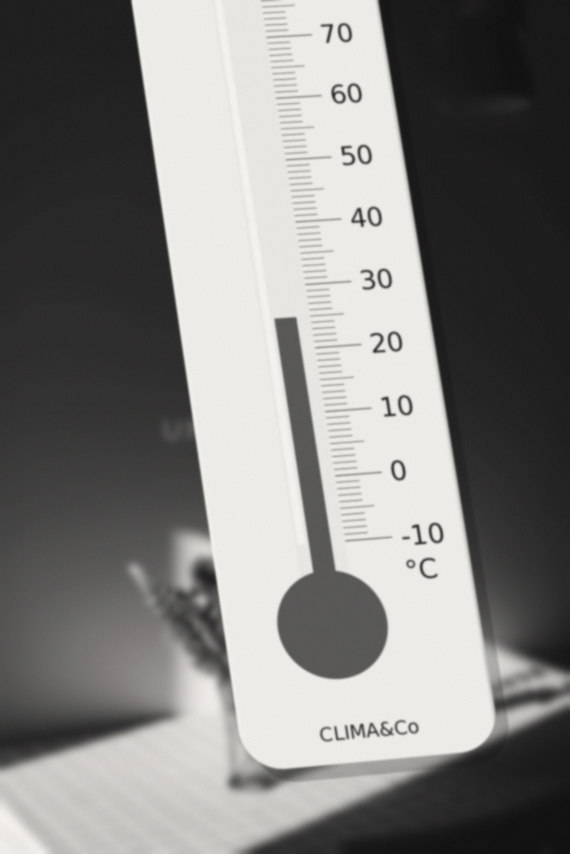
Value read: 25
